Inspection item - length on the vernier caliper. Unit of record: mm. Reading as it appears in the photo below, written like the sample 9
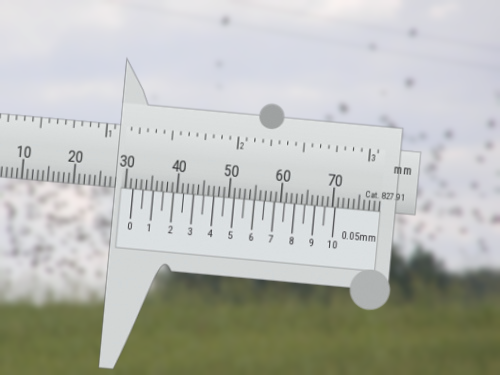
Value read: 31.5
